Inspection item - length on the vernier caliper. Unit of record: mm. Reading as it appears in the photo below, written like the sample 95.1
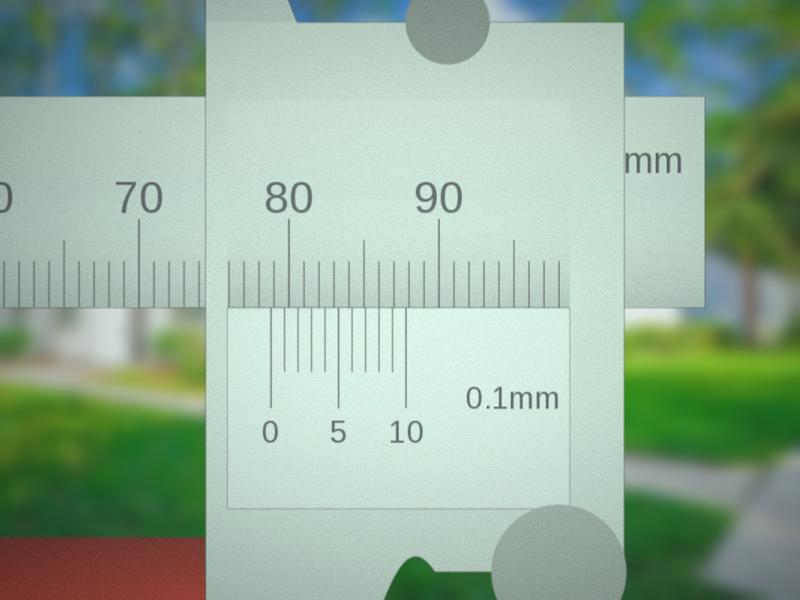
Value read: 78.8
